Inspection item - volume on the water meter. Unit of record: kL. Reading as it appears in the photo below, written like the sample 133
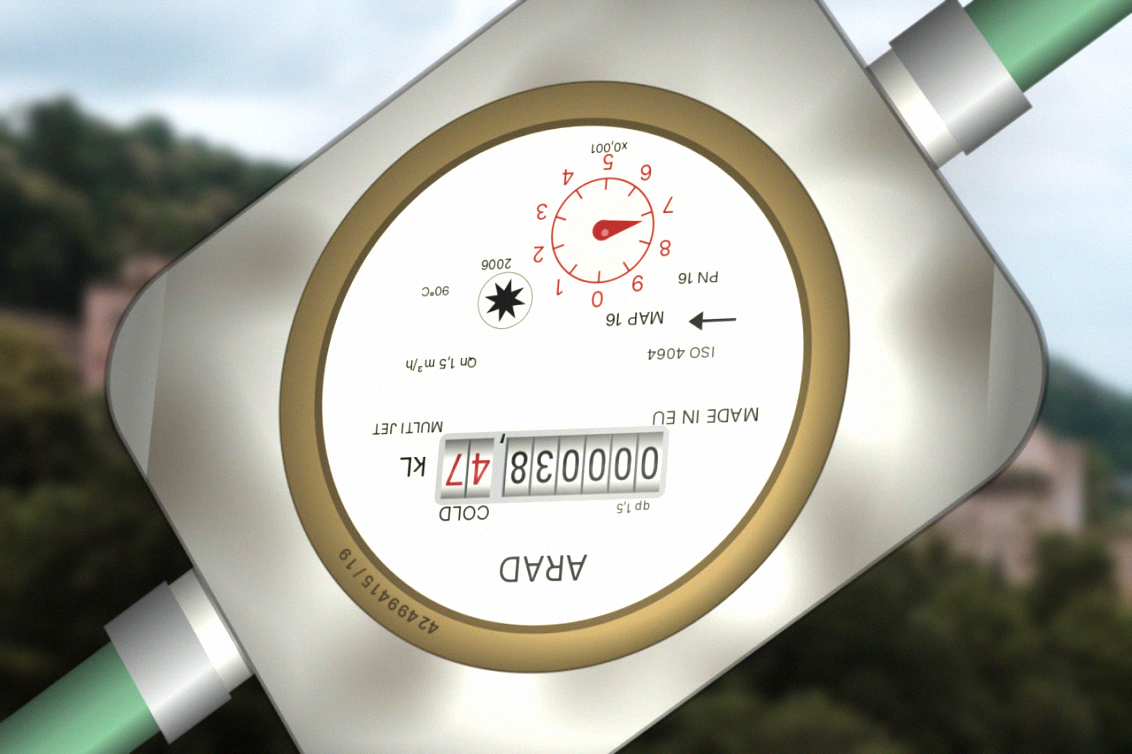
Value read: 38.477
